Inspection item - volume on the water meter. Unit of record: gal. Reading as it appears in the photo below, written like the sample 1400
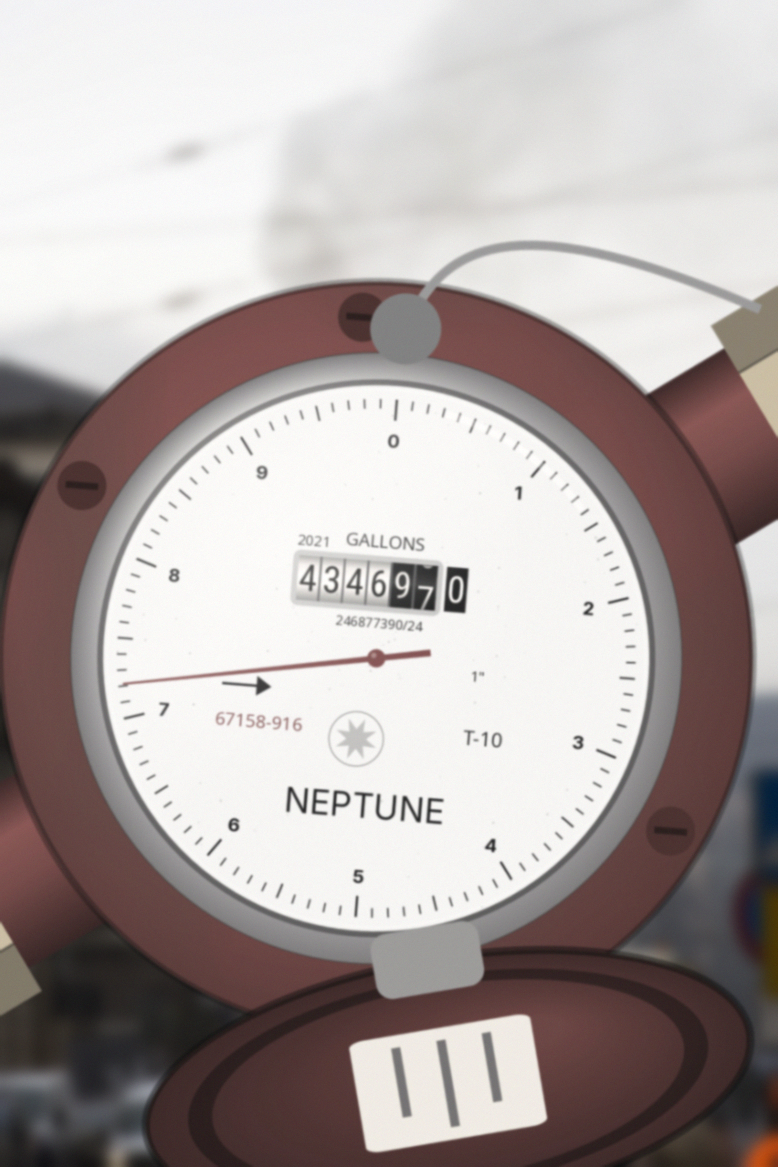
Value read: 4346967.2
